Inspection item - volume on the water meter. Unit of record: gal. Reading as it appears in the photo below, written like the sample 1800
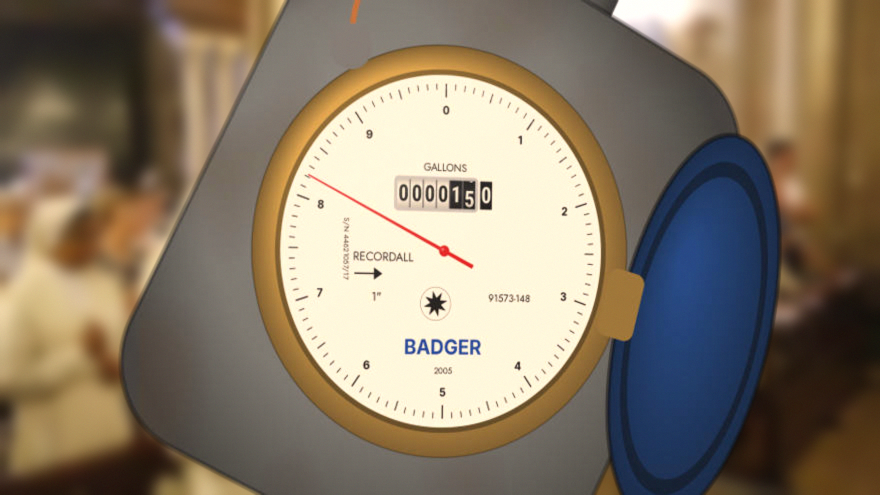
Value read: 148.2
